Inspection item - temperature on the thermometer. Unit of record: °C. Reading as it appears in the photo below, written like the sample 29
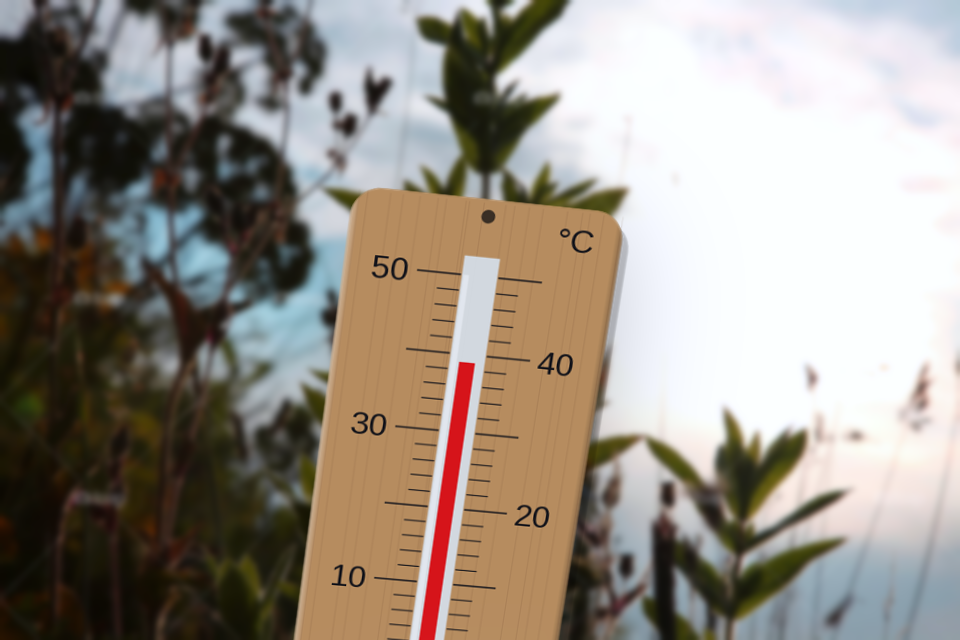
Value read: 39
